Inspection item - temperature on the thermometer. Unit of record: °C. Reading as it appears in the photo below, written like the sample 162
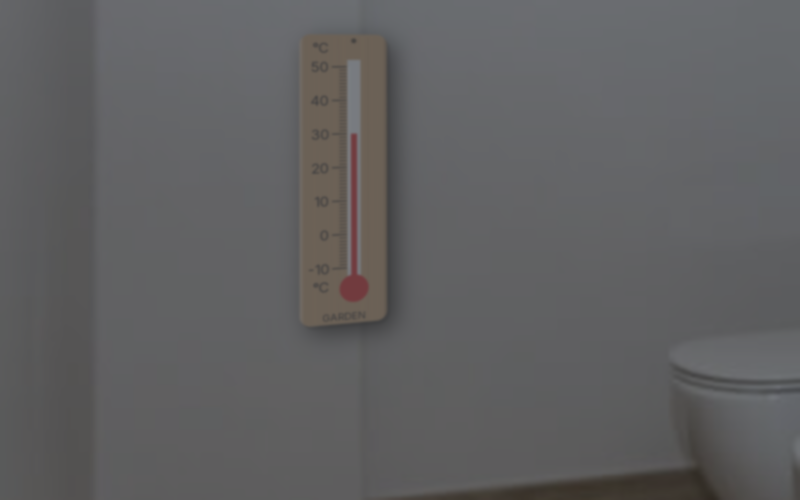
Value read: 30
